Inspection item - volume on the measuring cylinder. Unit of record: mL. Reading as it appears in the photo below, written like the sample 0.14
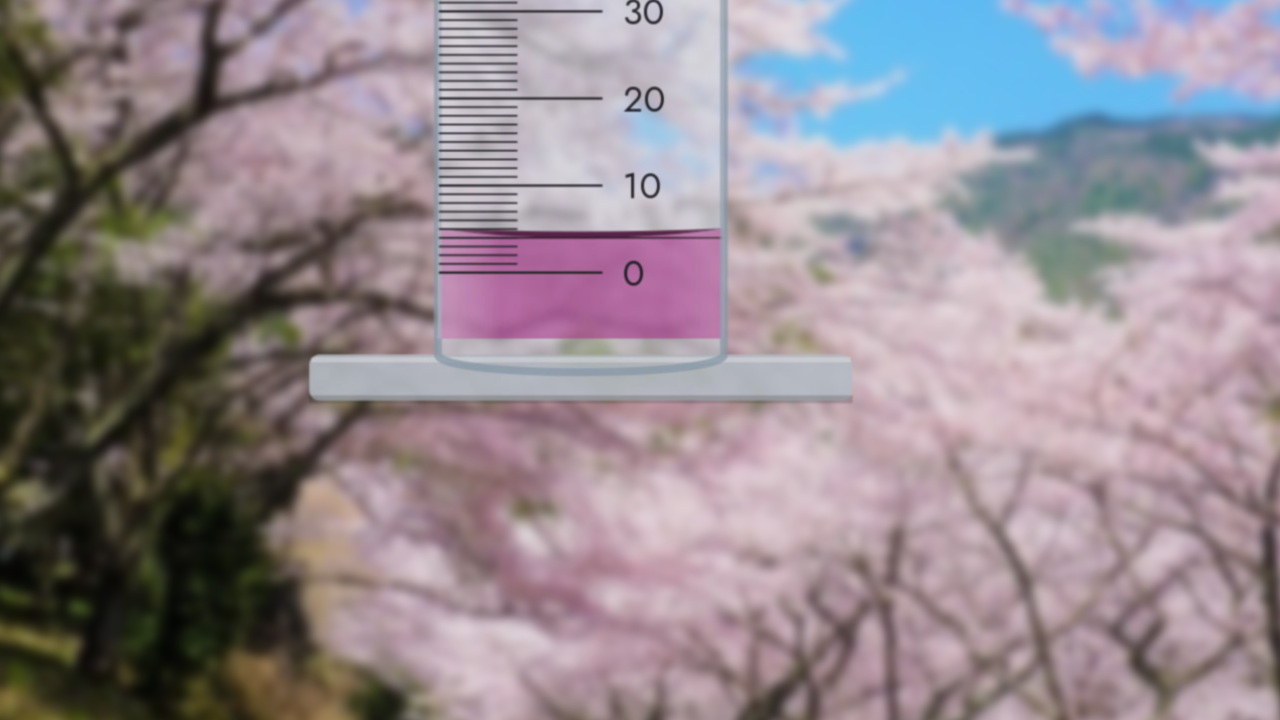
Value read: 4
